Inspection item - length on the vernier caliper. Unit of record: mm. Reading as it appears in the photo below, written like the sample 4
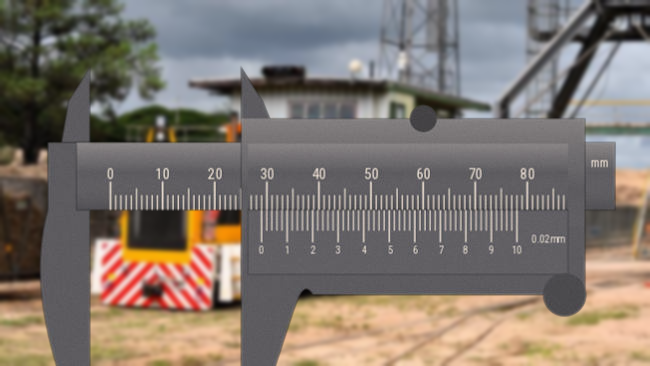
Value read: 29.0
